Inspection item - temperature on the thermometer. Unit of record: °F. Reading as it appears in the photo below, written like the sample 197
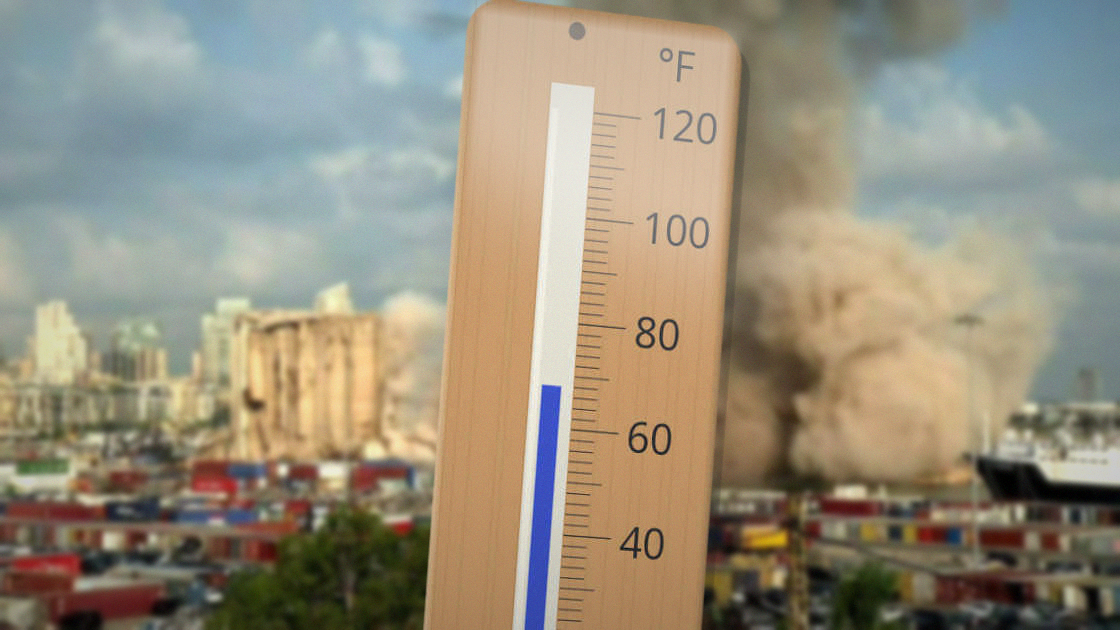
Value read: 68
